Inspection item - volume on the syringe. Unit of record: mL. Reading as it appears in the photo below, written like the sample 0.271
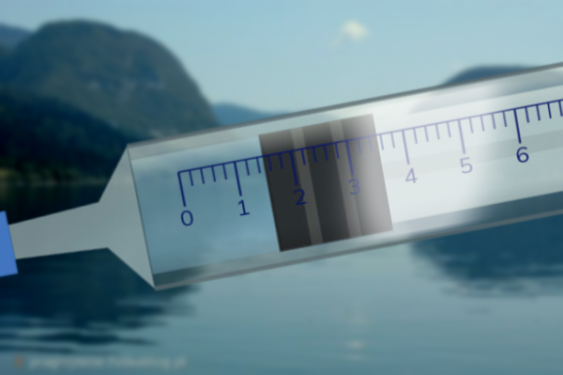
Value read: 1.5
